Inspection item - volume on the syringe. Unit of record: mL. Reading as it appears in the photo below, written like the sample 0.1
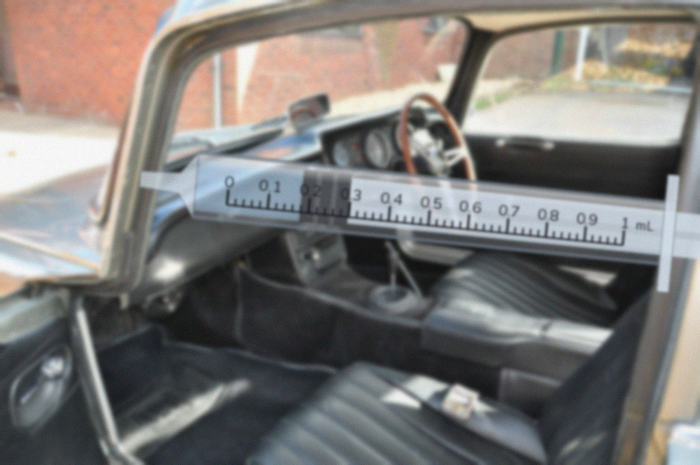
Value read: 0.18
